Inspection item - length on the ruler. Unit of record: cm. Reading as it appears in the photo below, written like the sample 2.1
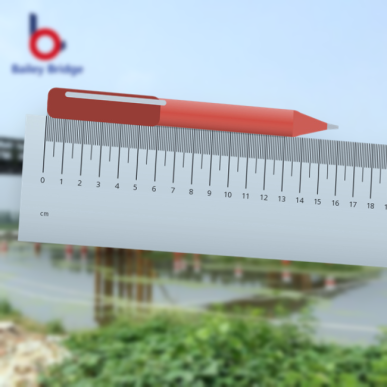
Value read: 16
